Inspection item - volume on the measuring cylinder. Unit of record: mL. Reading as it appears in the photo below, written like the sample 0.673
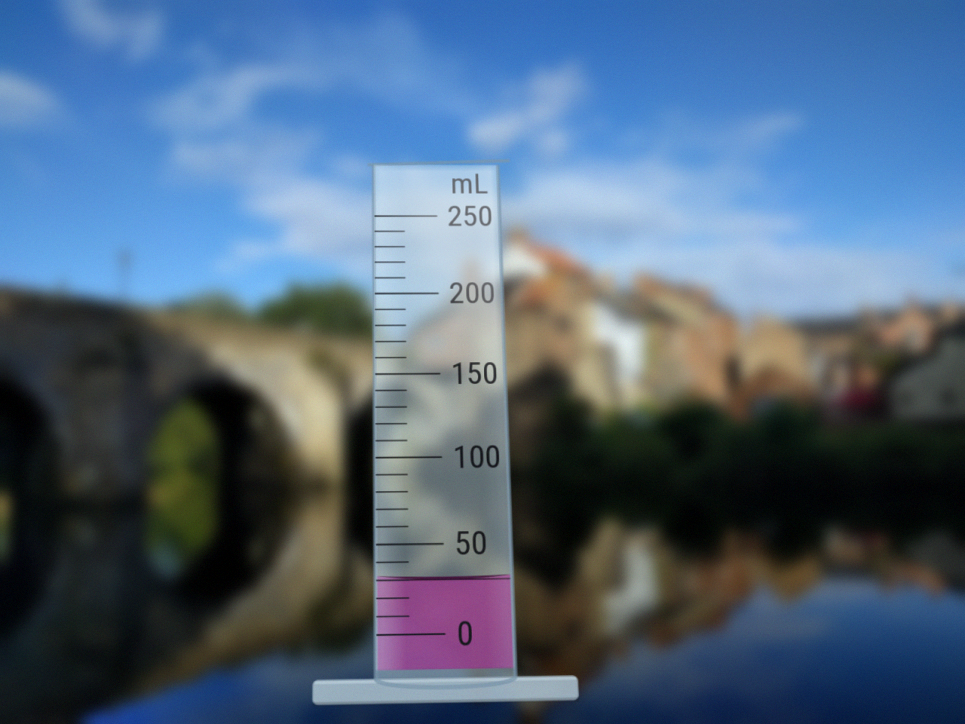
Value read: 30
